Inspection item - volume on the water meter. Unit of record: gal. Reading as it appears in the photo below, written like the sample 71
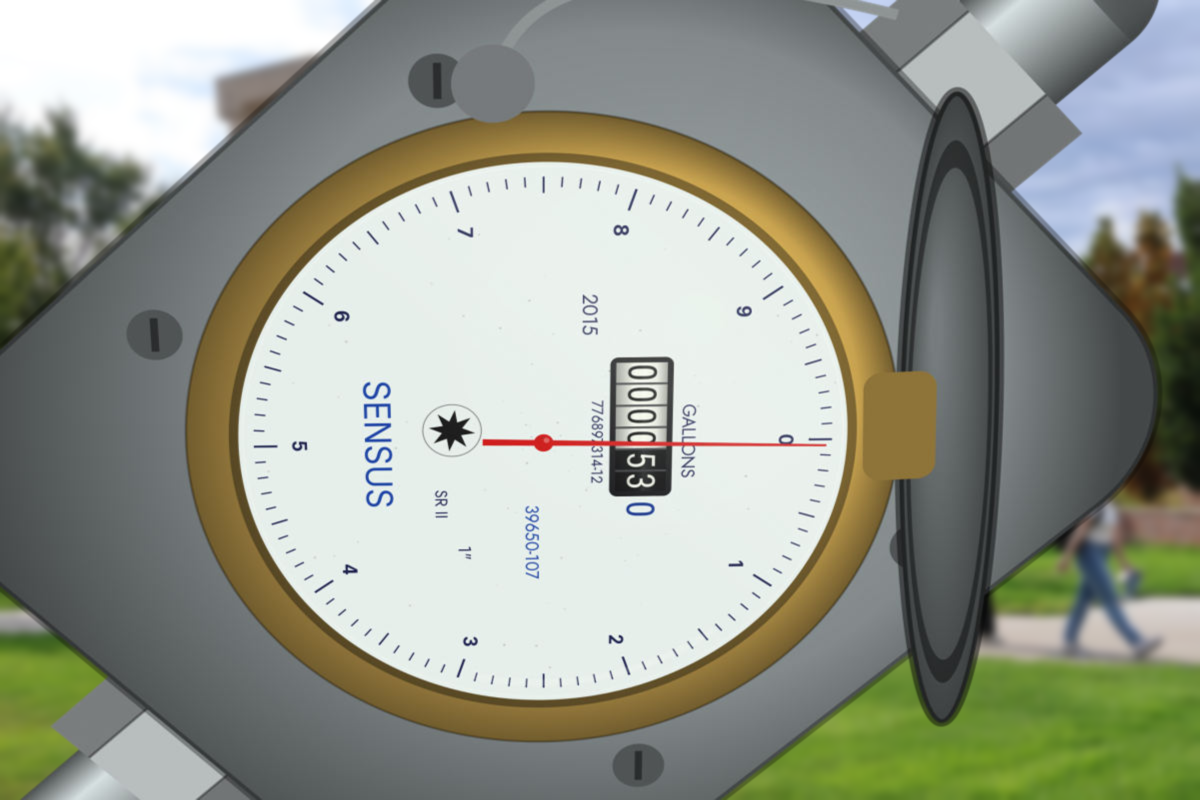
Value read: 530.0
